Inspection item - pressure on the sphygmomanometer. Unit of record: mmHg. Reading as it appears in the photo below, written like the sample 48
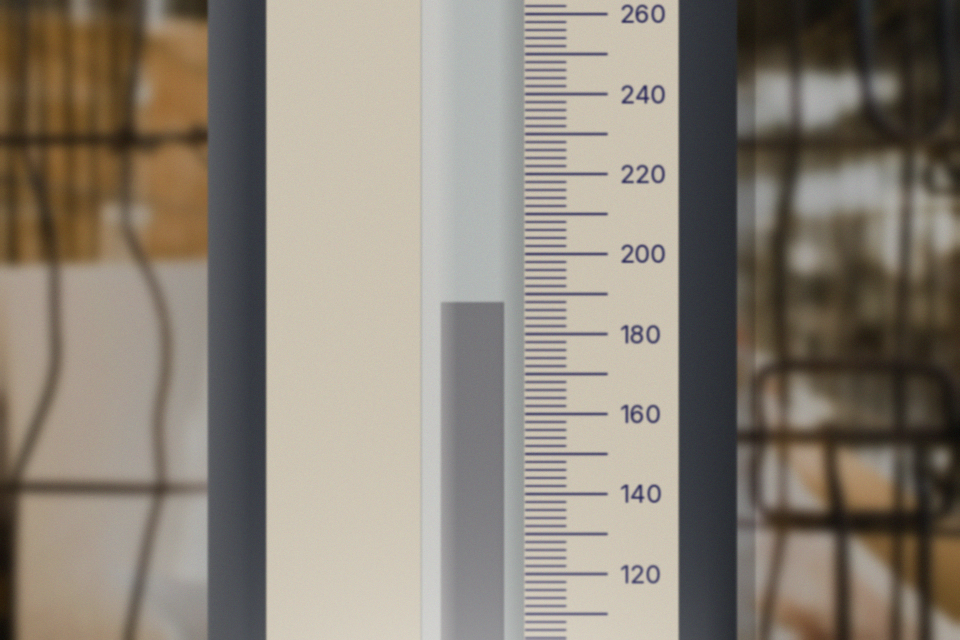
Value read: 188
